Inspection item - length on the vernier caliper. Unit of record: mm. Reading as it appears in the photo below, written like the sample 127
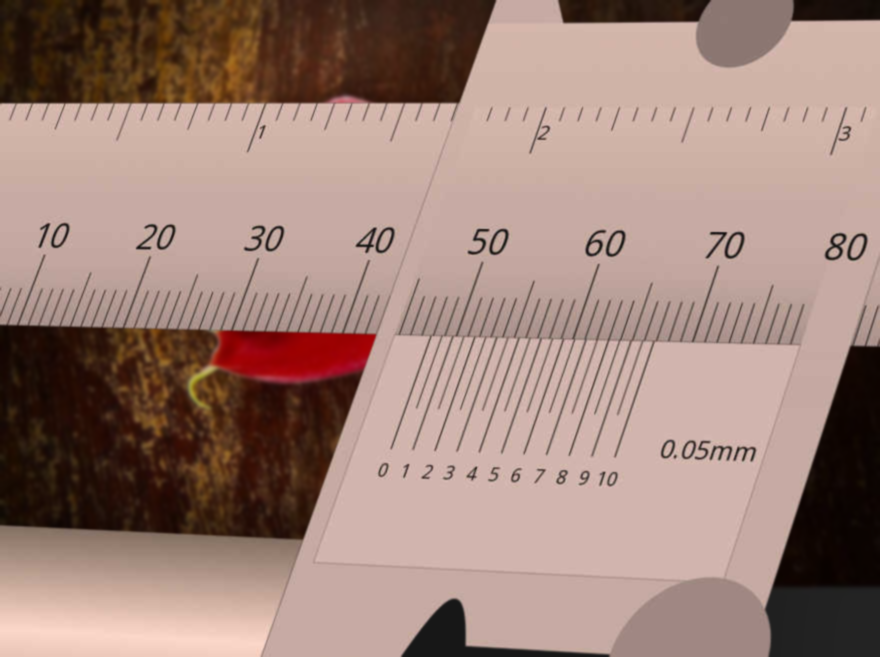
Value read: 47.8
